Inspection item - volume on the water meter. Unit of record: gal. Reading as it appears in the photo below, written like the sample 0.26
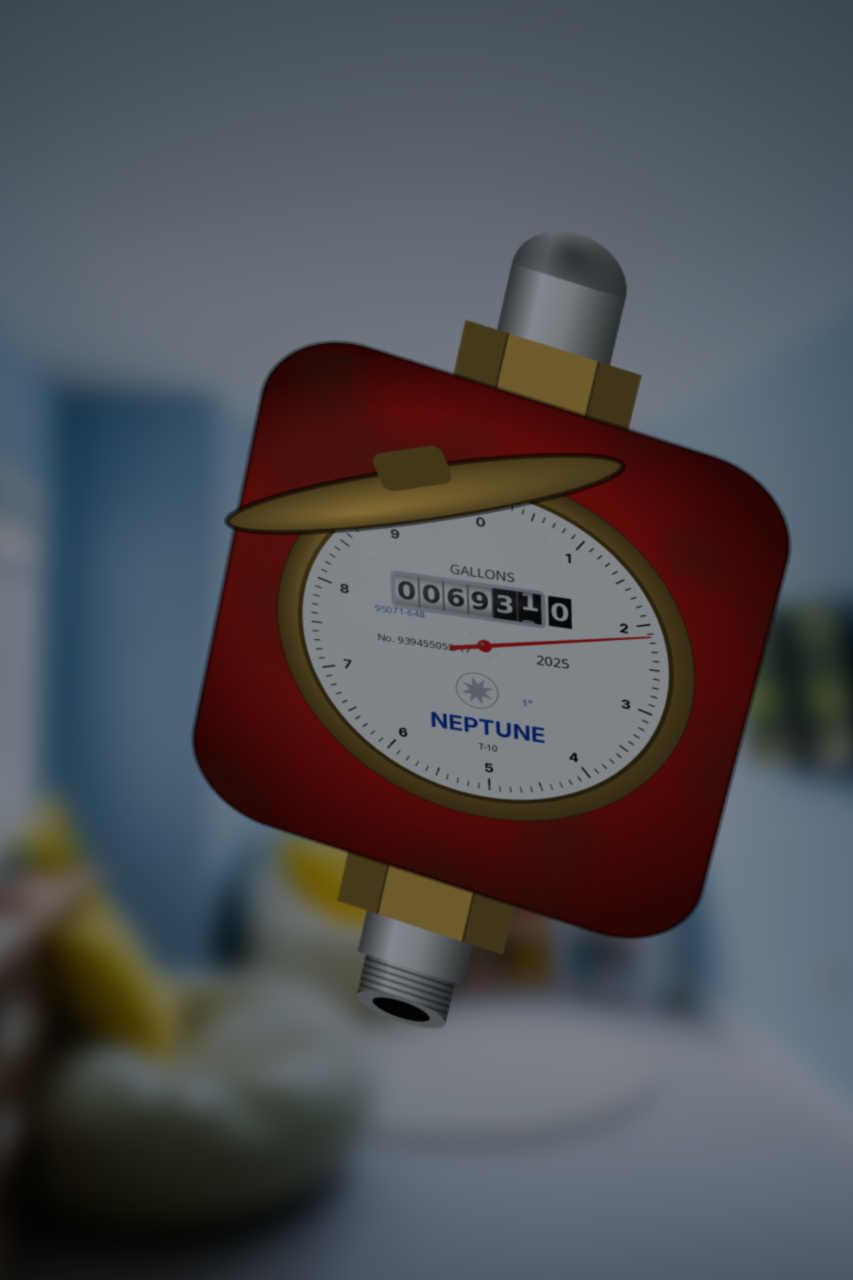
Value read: 69312.1
